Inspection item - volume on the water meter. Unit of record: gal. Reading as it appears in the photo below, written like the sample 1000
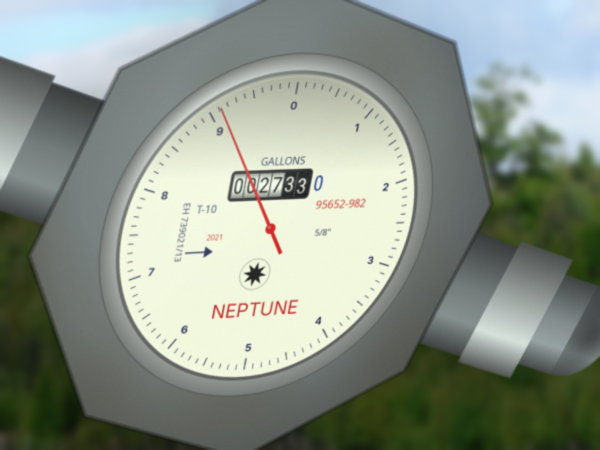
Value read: 27329.1
